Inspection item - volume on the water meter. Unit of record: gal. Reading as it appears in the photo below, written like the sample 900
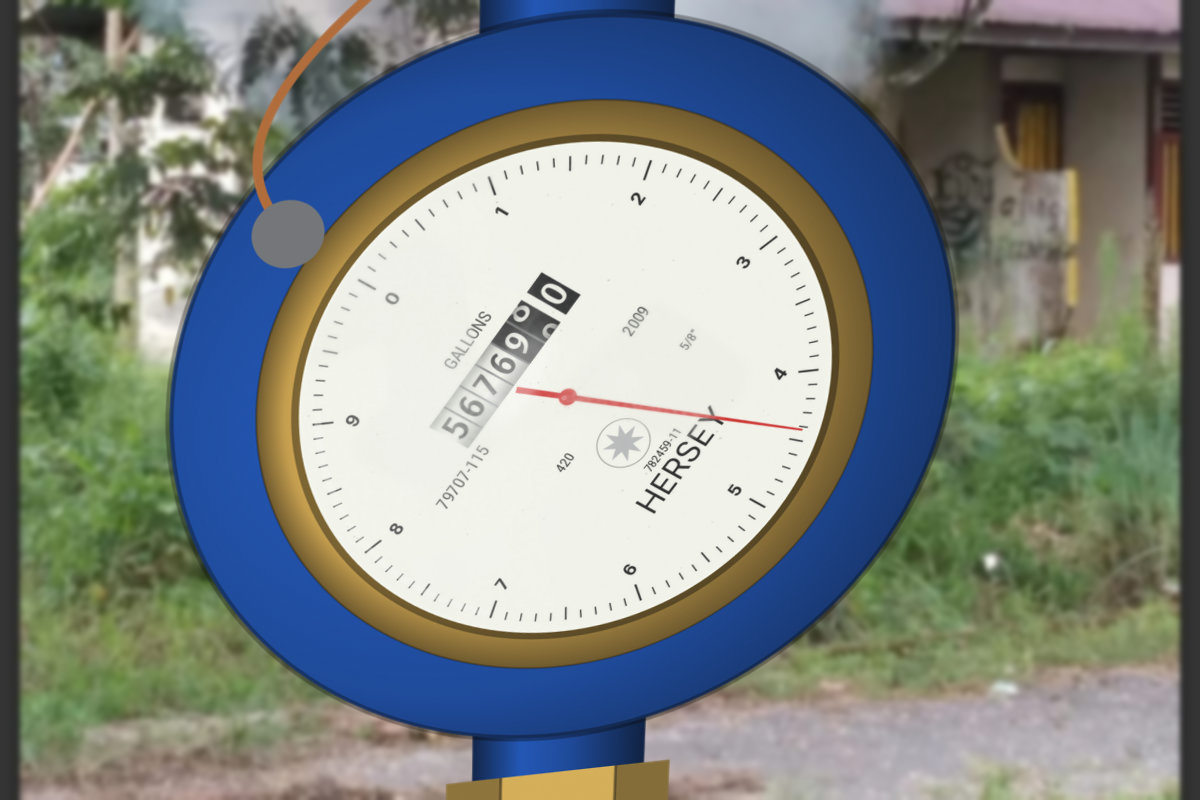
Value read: 5676984.4
